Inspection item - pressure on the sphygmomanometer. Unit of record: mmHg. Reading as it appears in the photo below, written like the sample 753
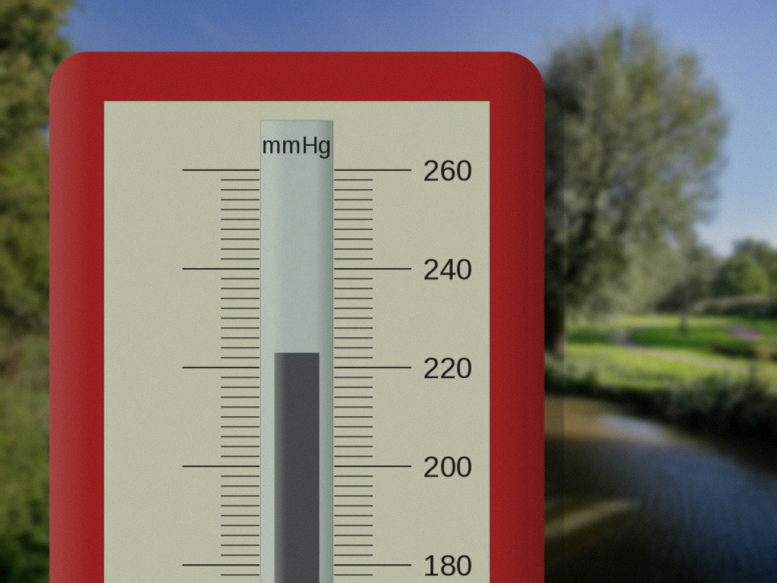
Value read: 223
